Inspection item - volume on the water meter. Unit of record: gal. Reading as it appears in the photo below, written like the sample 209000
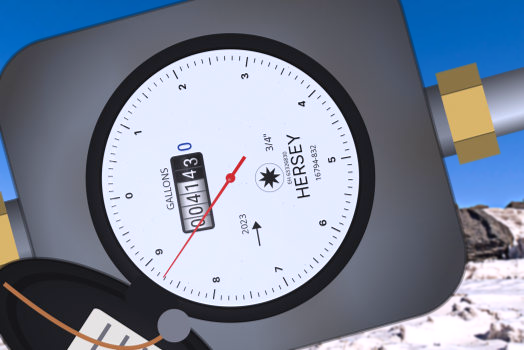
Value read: 41428.7
